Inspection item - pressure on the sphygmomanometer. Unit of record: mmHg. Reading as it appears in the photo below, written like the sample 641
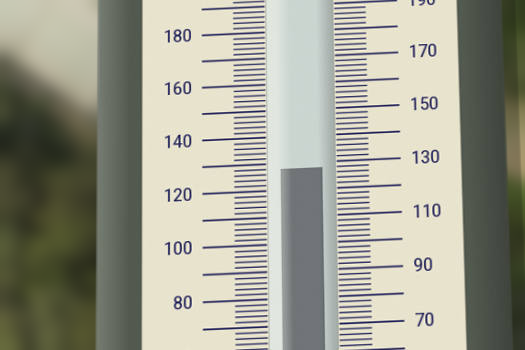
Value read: 128
